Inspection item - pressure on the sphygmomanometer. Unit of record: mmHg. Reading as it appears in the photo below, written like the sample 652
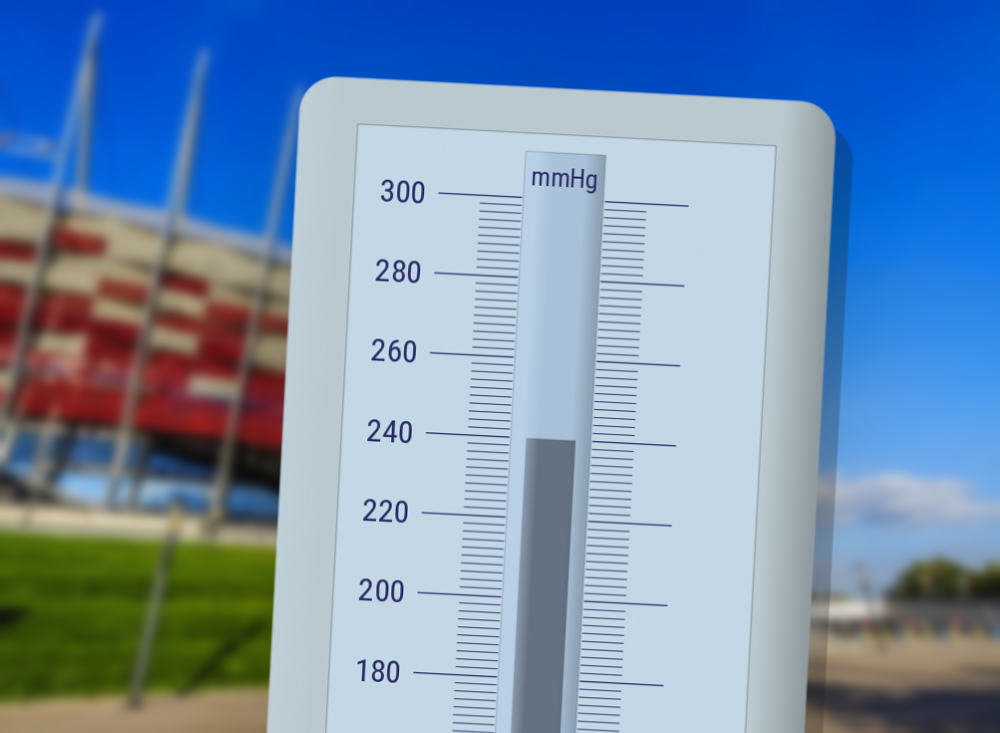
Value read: 240
